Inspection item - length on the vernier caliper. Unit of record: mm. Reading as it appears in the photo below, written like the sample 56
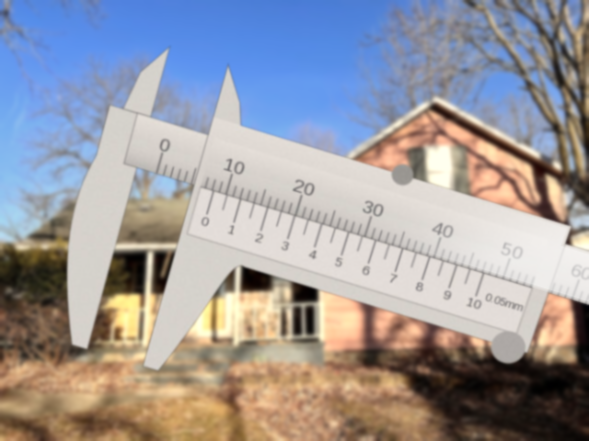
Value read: 8.2
